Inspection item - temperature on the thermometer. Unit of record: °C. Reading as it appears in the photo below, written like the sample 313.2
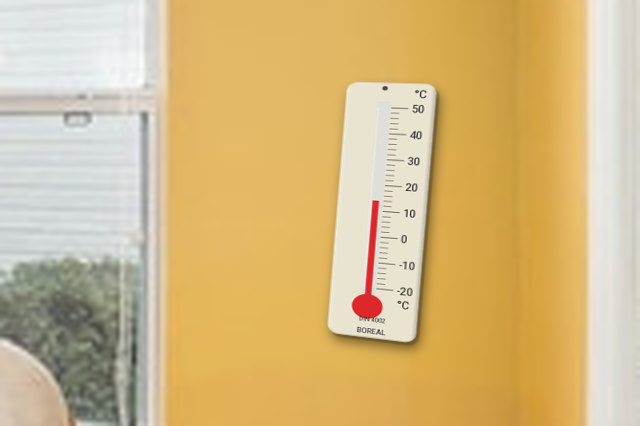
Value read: 14
